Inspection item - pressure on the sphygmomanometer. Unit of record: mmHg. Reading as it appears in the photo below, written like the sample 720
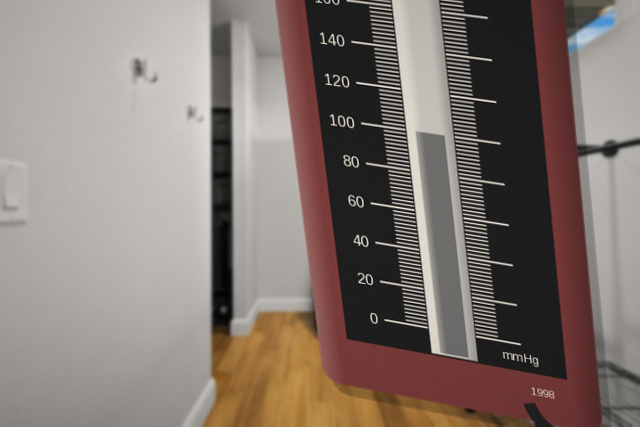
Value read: 100
